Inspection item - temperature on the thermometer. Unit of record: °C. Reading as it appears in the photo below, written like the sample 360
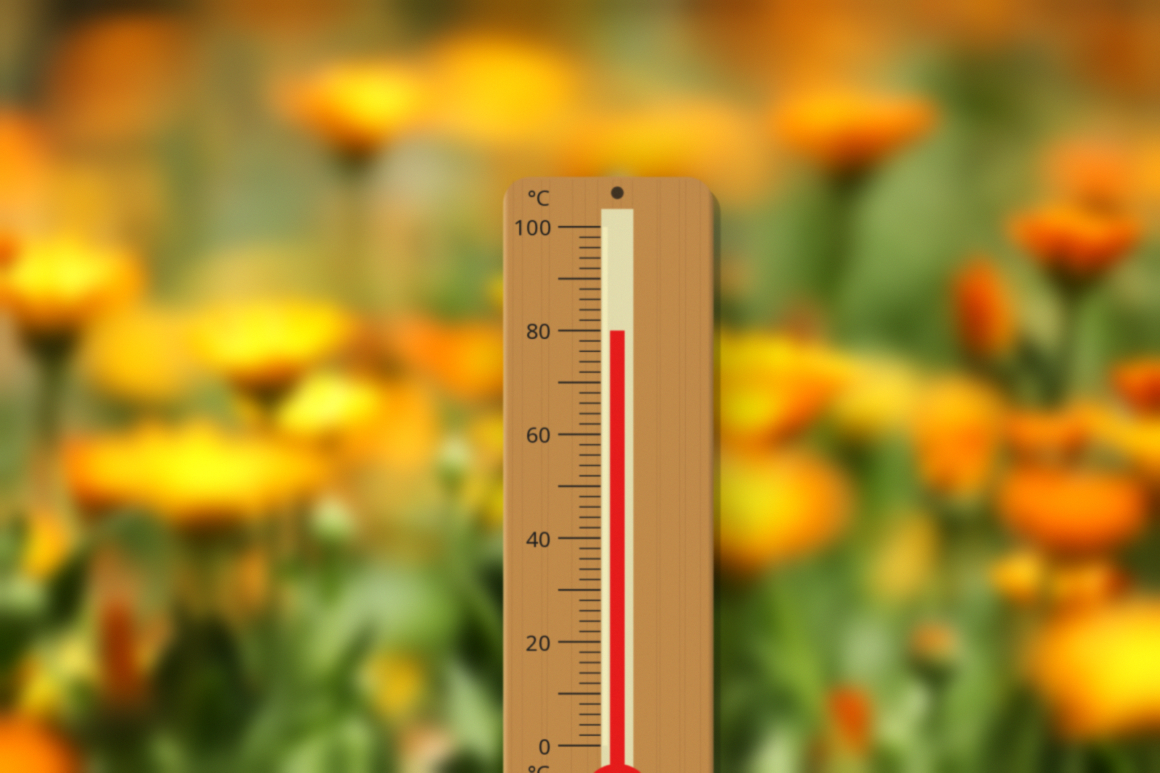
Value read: 80
